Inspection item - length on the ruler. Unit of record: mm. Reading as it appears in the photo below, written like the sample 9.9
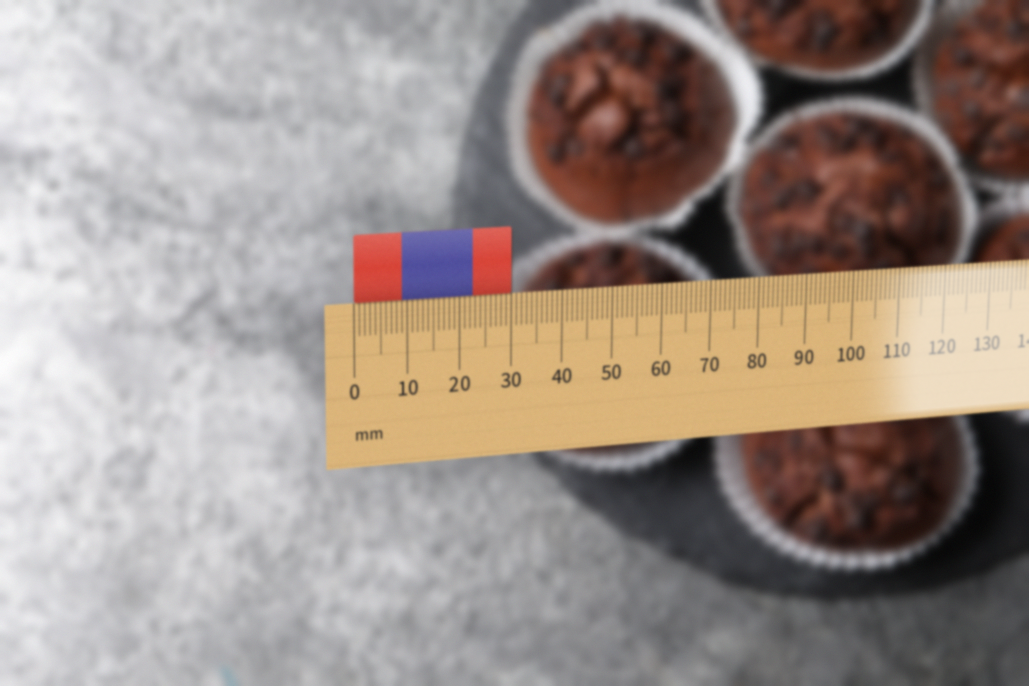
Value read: 30
